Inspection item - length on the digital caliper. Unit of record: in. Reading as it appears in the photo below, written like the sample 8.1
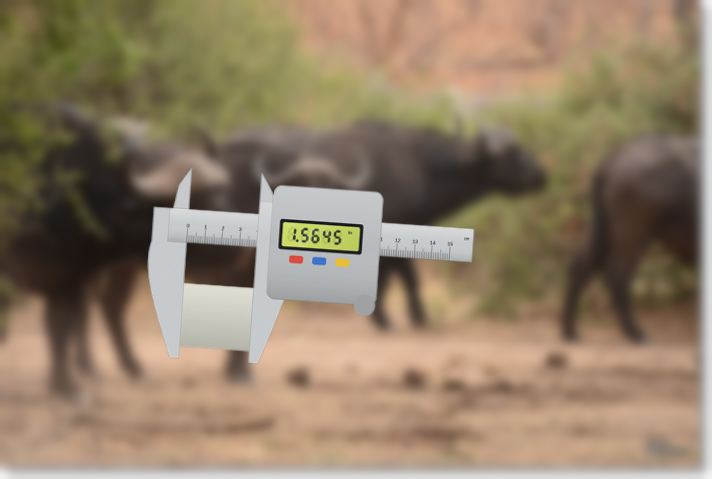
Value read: 1.5645
